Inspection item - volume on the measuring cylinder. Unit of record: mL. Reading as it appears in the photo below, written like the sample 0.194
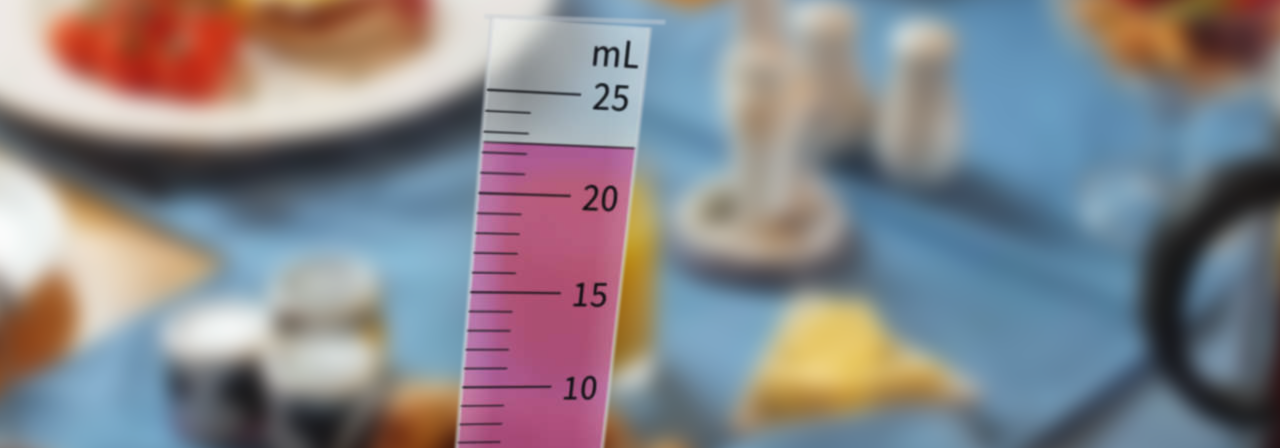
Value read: 22.5
